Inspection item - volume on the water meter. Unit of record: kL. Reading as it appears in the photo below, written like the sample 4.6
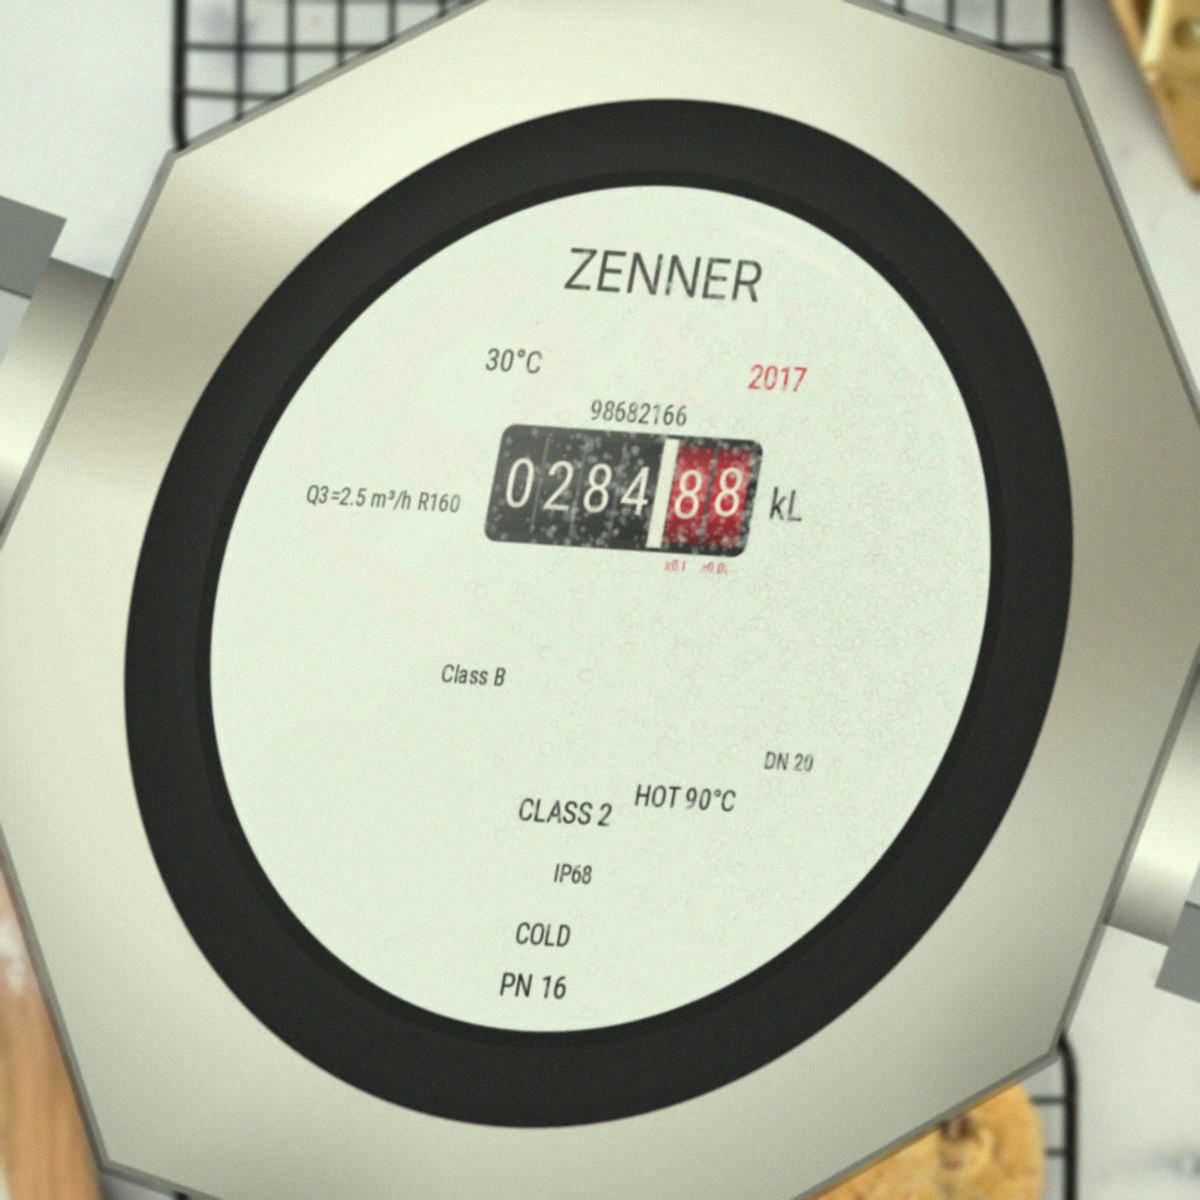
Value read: 284.88
